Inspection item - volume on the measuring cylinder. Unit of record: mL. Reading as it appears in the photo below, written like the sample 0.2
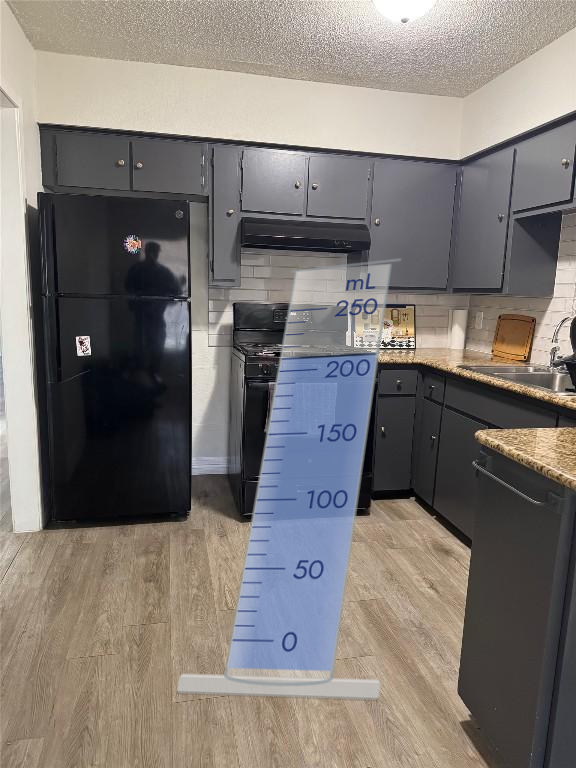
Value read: 210
